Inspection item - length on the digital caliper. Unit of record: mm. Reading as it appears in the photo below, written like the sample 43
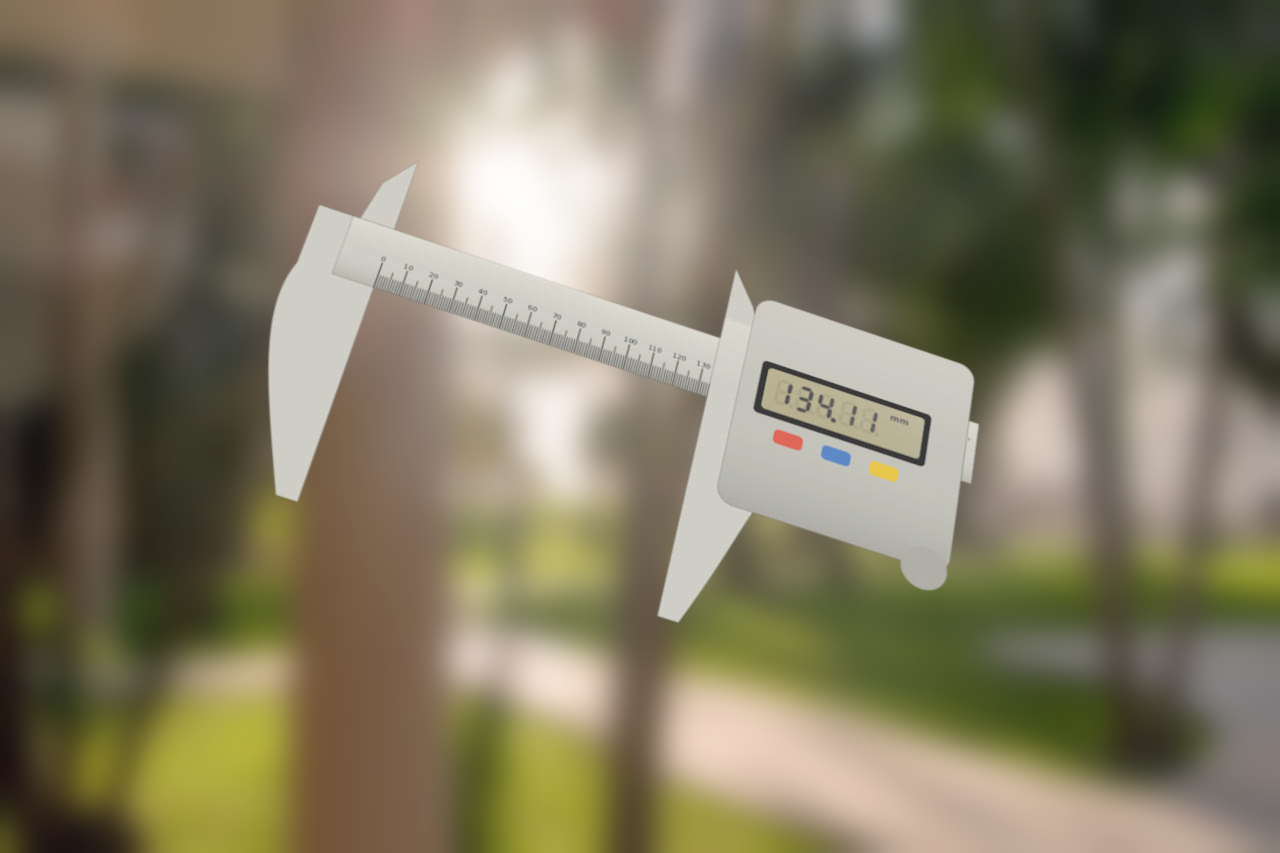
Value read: 134.11
